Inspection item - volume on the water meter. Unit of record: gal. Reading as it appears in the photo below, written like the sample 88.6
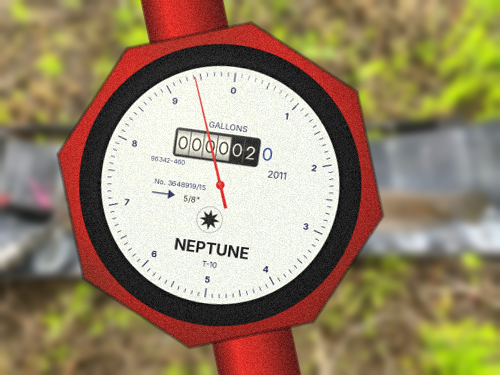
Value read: 19.4
